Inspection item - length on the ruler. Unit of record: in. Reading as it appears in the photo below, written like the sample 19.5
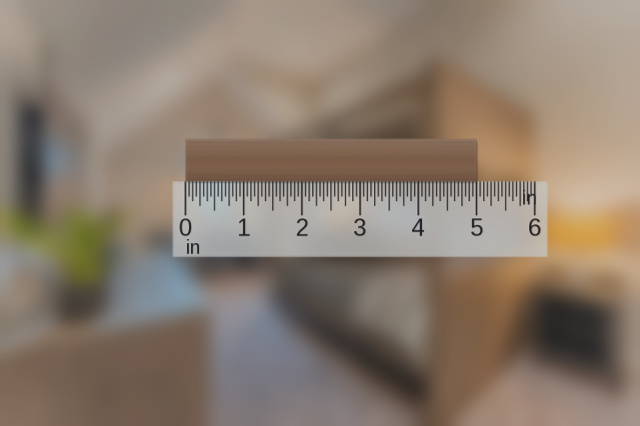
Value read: 5
